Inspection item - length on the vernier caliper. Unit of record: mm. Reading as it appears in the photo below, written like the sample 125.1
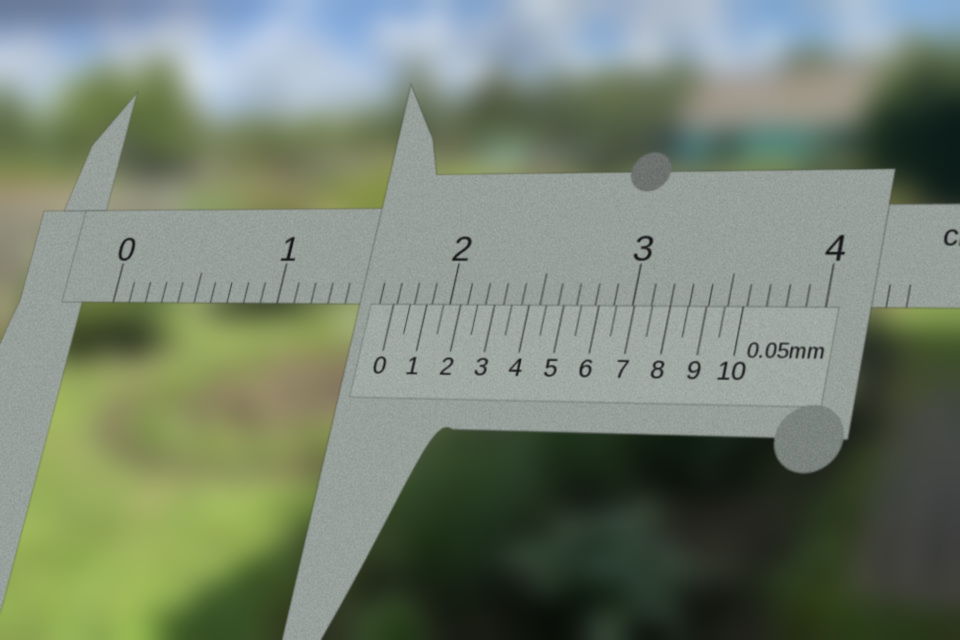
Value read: 16.8
